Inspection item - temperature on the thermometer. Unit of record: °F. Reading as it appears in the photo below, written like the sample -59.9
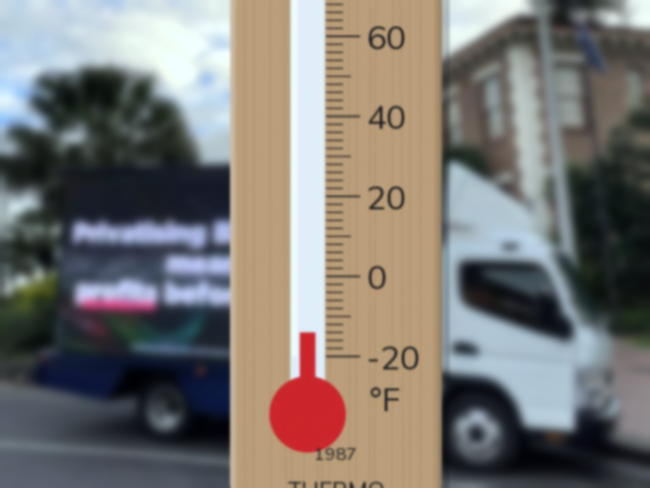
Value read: -14
